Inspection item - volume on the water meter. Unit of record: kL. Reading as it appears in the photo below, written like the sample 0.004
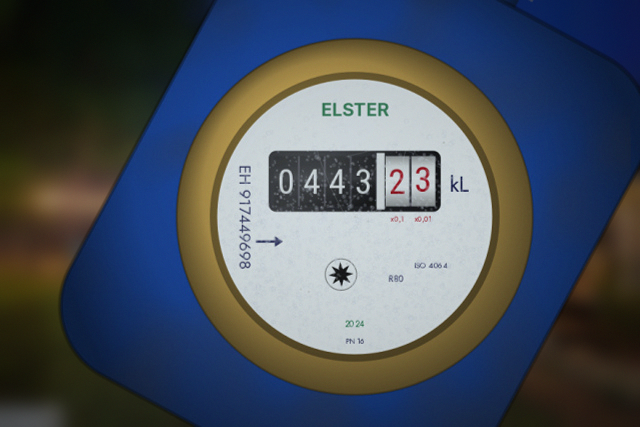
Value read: 443.23
